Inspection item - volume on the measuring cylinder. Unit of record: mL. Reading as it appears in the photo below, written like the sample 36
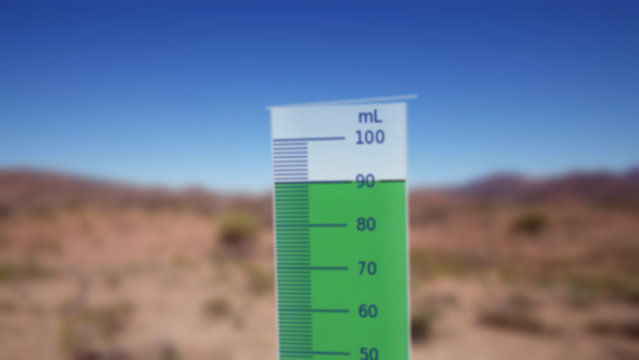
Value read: 90
